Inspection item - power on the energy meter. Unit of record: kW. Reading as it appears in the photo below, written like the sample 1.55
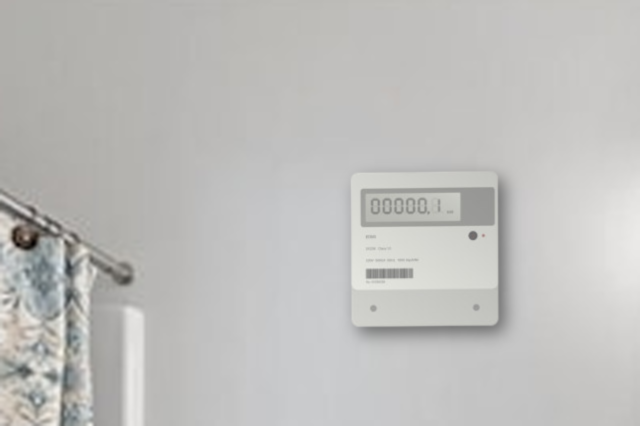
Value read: 0.1
